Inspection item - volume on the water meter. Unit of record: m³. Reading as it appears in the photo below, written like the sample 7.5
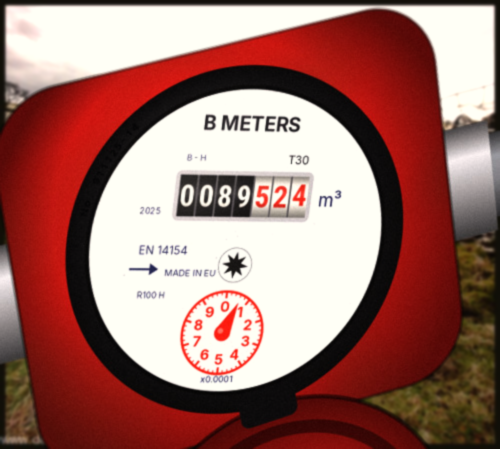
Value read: 89.5240
